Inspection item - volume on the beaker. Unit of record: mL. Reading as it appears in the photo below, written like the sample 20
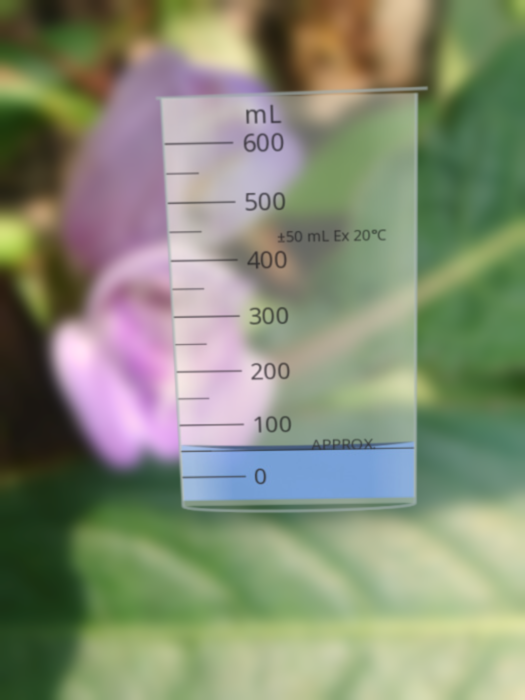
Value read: 50
